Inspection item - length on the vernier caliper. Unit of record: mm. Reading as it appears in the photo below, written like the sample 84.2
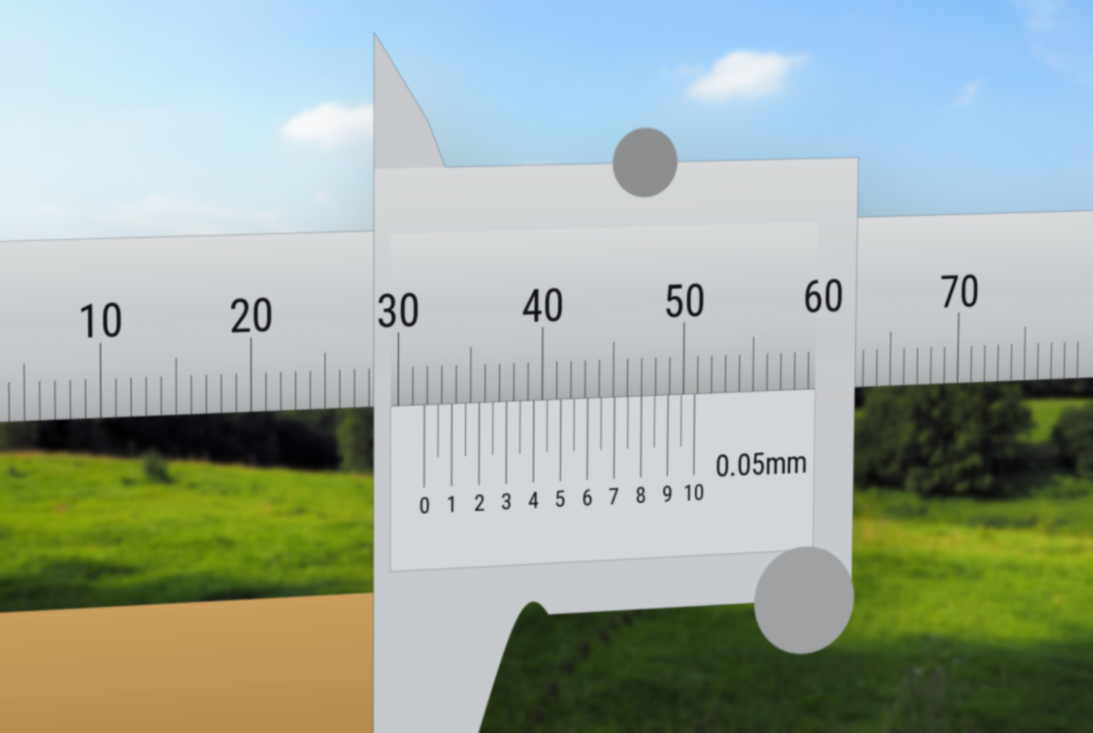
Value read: 31.8
